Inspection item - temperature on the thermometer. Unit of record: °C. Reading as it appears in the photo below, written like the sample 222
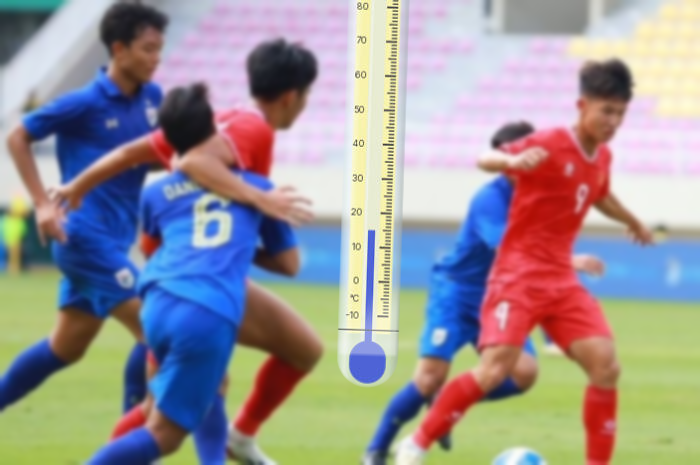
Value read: 15
